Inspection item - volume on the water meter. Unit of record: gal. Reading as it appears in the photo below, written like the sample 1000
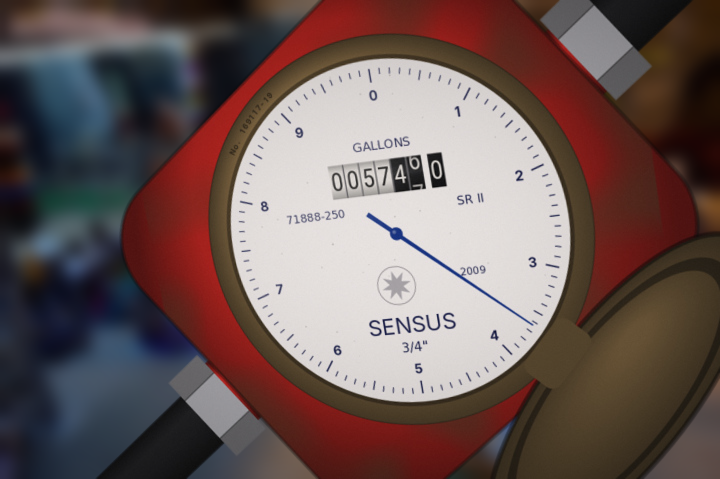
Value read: 57463.6
